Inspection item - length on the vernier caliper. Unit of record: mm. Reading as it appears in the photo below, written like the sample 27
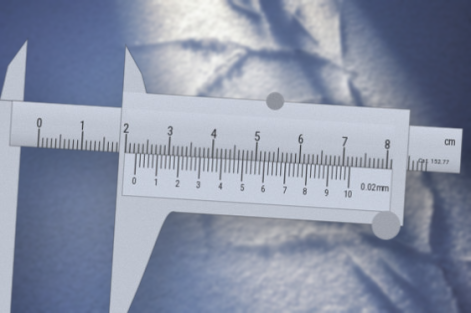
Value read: 22.5
